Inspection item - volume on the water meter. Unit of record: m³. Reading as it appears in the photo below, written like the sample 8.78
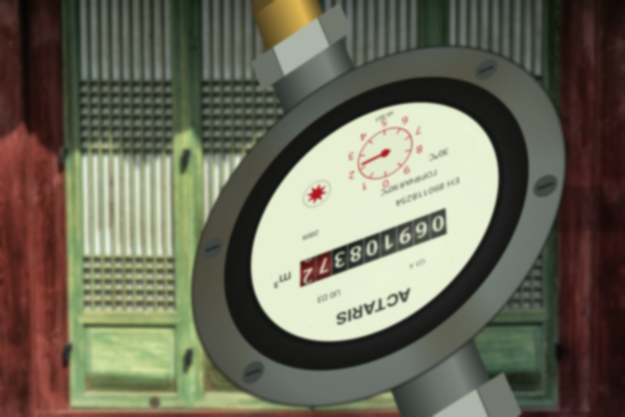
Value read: 691083.722
